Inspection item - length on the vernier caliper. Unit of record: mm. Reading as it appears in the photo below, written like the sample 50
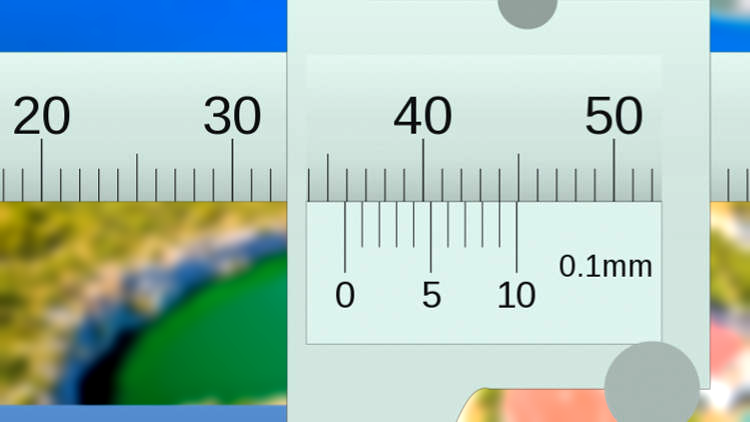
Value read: 35.9
